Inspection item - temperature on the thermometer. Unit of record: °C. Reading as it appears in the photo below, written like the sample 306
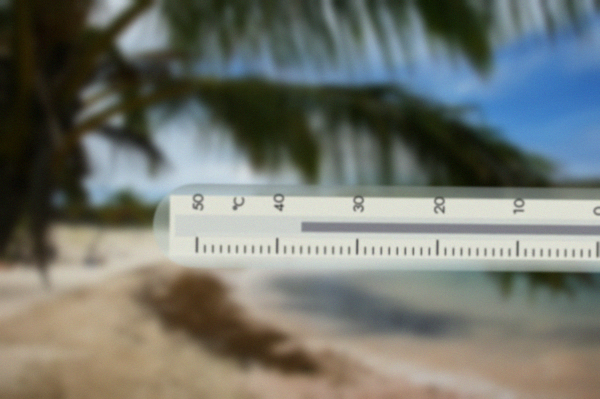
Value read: 37
